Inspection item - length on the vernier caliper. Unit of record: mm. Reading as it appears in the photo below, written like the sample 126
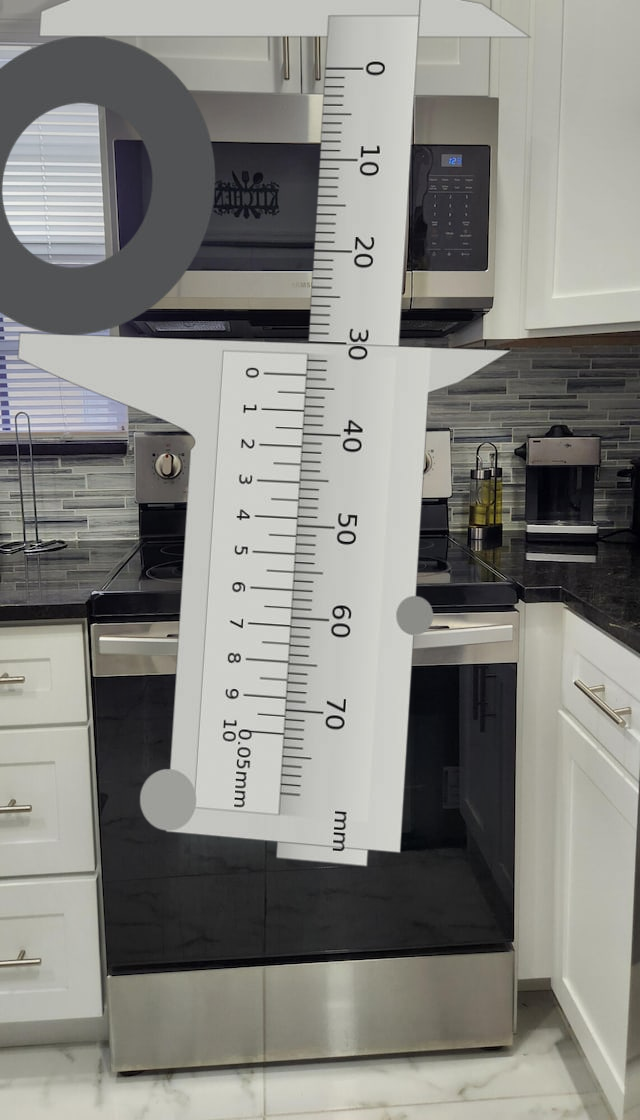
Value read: 33.6
